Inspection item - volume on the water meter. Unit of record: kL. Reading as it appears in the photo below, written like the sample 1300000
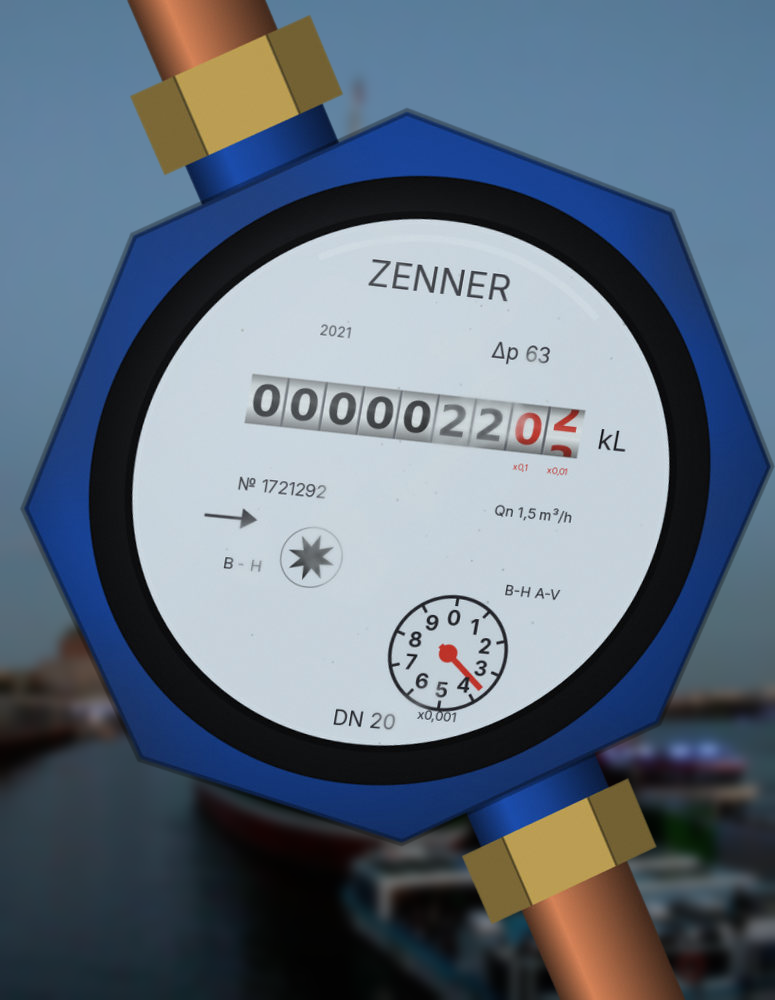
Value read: 22.023
